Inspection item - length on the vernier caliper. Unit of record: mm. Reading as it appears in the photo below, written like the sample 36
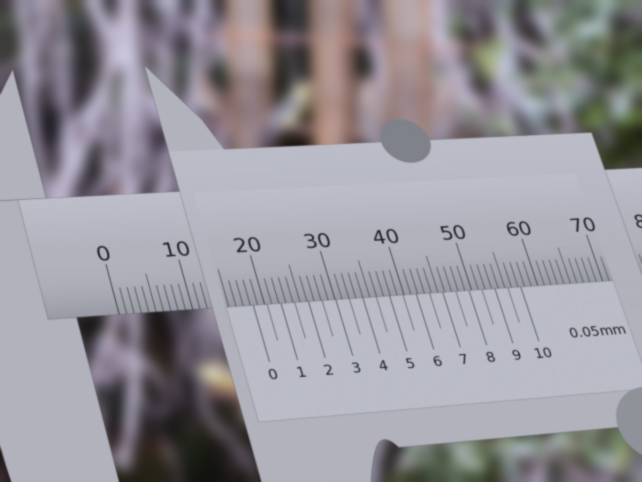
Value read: 18.4
